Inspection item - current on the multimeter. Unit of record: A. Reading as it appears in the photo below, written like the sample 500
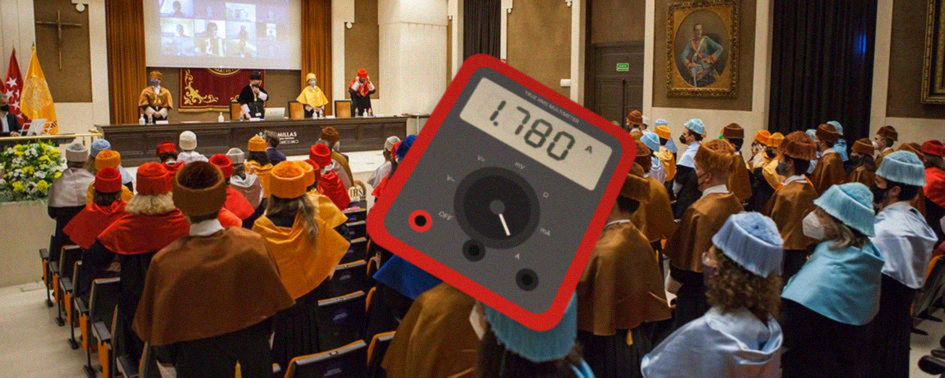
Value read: 1.780
